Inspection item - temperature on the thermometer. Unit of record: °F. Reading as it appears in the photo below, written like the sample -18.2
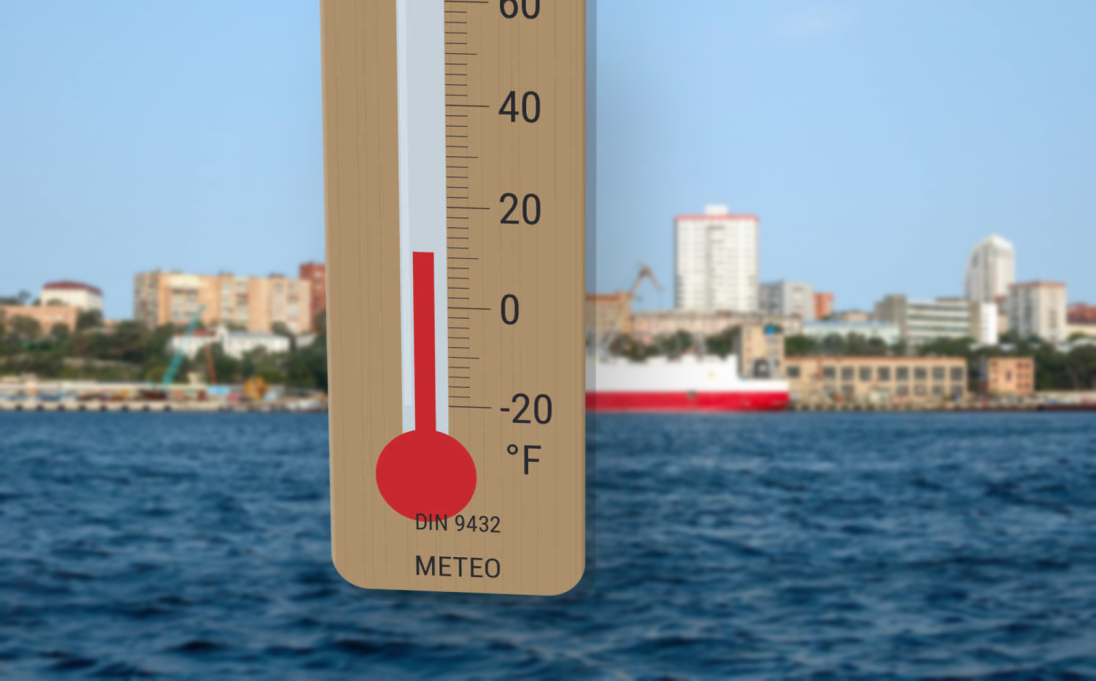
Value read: 11
